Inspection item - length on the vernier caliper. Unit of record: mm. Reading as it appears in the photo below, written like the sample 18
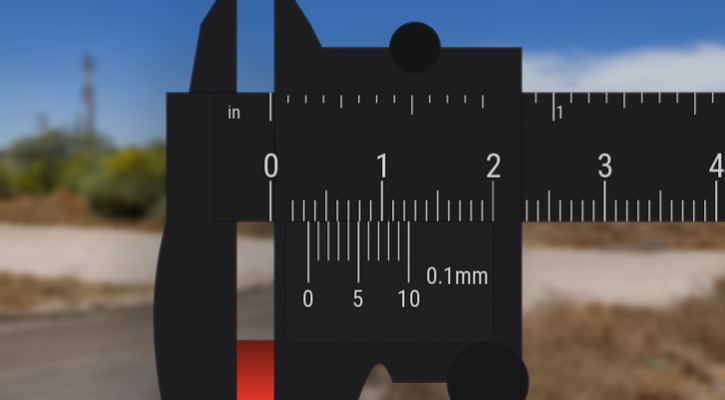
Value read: 3.4
